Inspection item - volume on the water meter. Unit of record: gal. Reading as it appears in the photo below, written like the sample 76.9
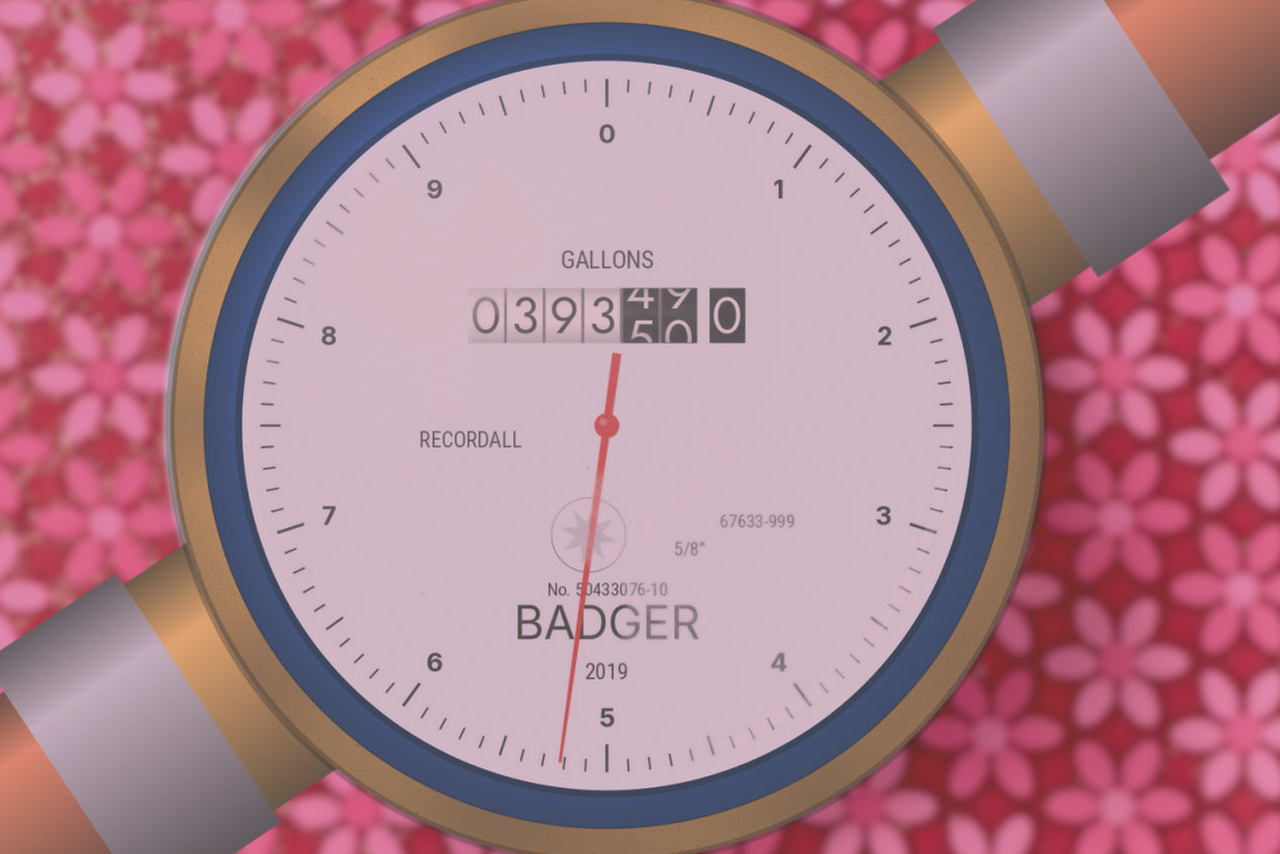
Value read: 393495.2
